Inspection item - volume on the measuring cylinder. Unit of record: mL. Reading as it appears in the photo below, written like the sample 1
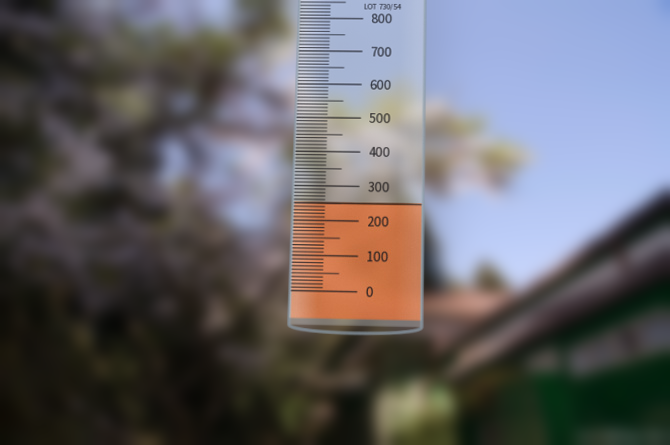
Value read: 250
